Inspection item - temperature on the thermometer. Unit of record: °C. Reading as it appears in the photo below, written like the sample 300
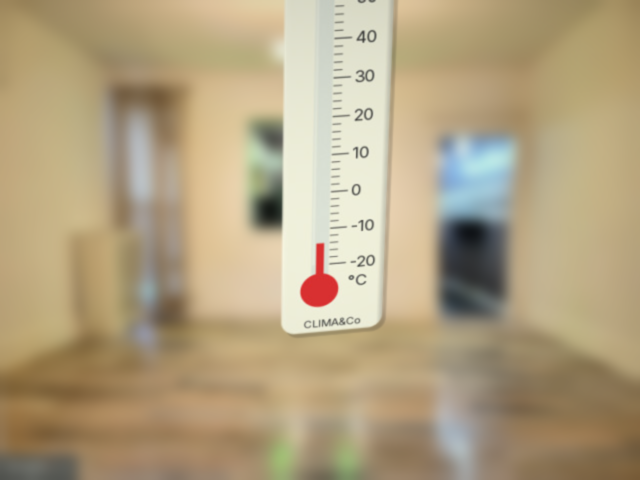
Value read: -14
